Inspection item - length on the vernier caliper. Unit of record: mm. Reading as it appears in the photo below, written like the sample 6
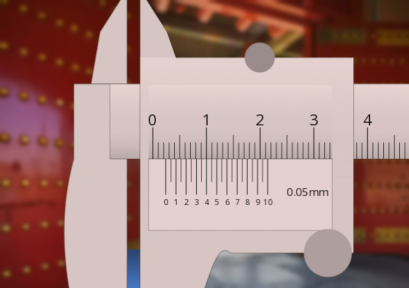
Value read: 2.4
